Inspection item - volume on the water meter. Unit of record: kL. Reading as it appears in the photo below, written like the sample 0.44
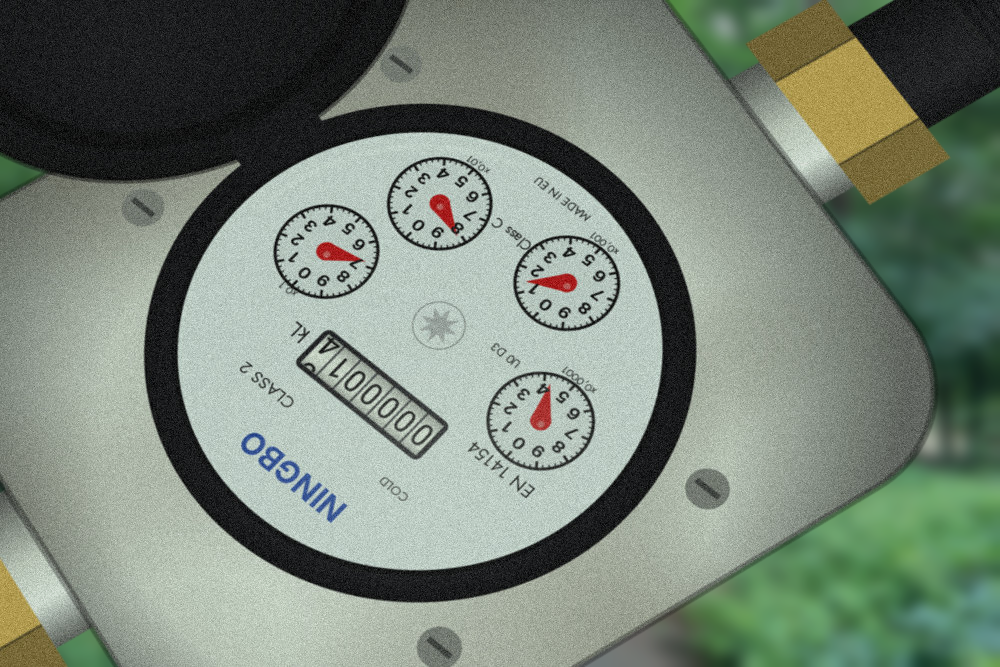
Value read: 13.6814
